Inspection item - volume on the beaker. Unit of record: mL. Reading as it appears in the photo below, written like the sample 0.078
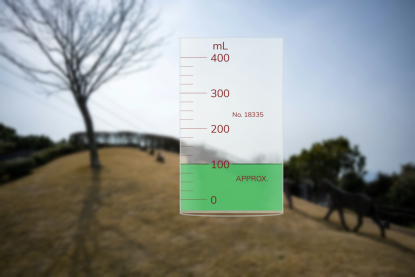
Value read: 100
